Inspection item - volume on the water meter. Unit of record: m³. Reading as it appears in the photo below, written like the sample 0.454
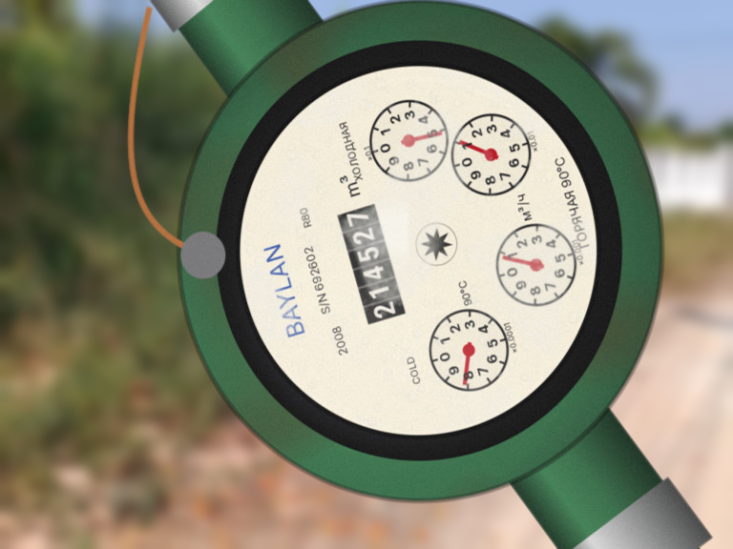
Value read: 214527.5108
